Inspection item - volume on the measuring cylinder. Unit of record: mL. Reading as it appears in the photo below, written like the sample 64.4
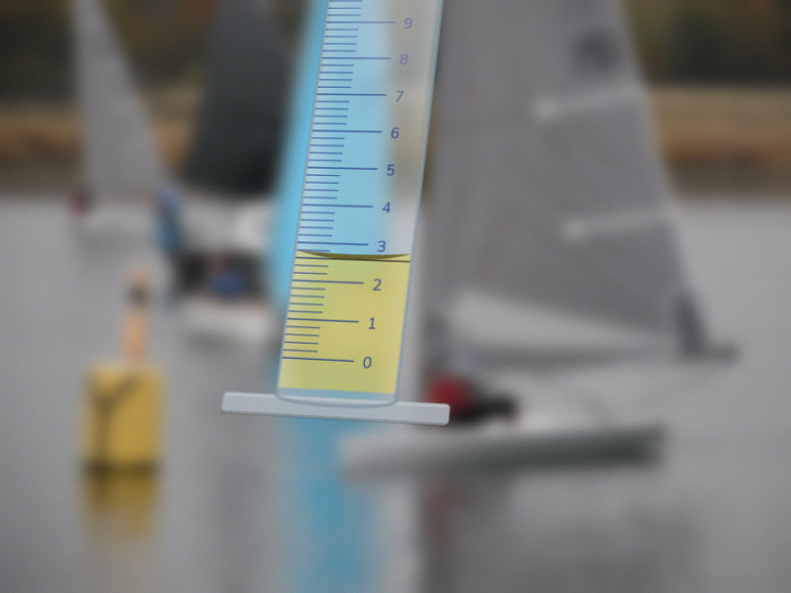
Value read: 2.6
